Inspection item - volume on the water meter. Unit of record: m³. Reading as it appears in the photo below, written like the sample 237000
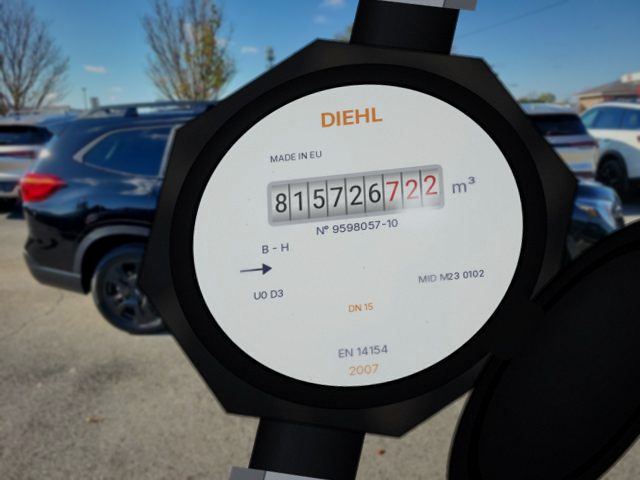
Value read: 815726.722
